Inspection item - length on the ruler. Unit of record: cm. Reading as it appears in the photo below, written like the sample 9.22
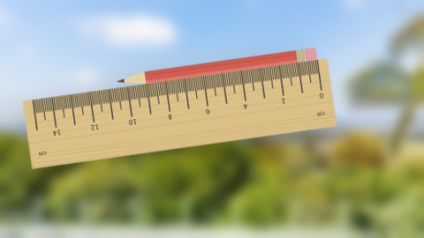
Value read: 10.5
